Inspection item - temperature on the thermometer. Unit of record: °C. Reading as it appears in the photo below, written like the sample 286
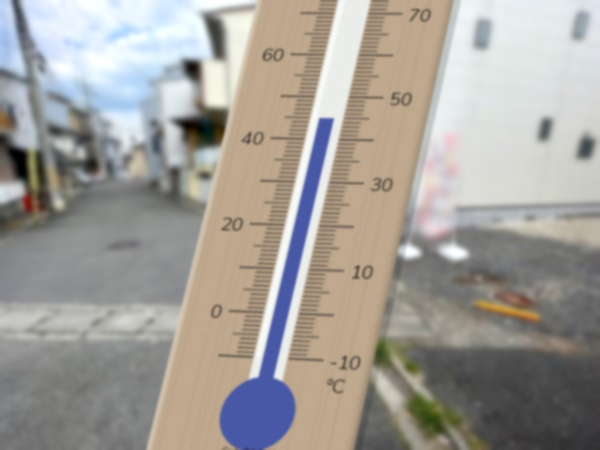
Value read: 45
